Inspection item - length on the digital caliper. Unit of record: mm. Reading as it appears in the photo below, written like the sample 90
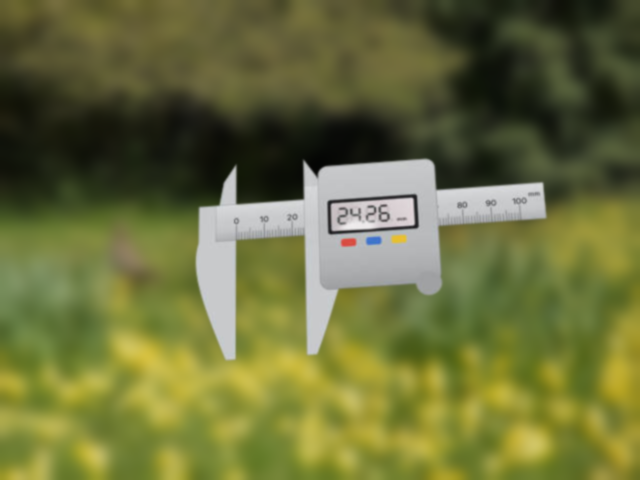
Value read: 24.26
